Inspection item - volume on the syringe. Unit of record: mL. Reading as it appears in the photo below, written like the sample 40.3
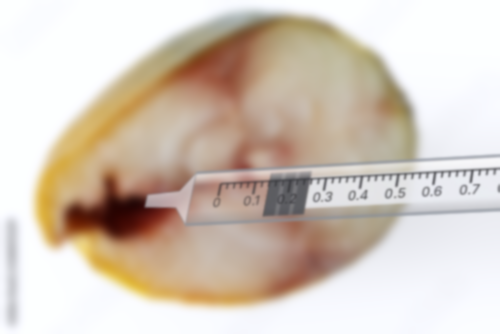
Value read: 0.14
